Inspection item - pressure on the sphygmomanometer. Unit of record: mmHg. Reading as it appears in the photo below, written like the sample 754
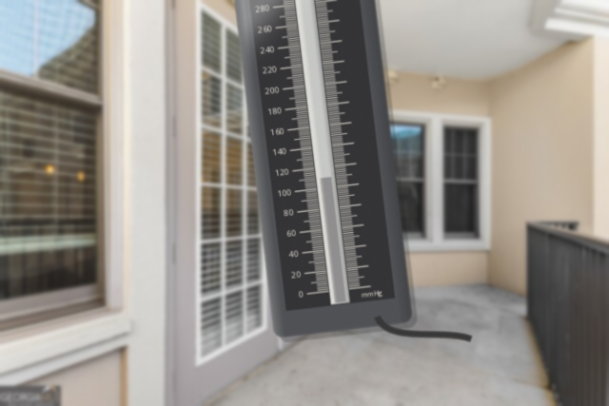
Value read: 110
